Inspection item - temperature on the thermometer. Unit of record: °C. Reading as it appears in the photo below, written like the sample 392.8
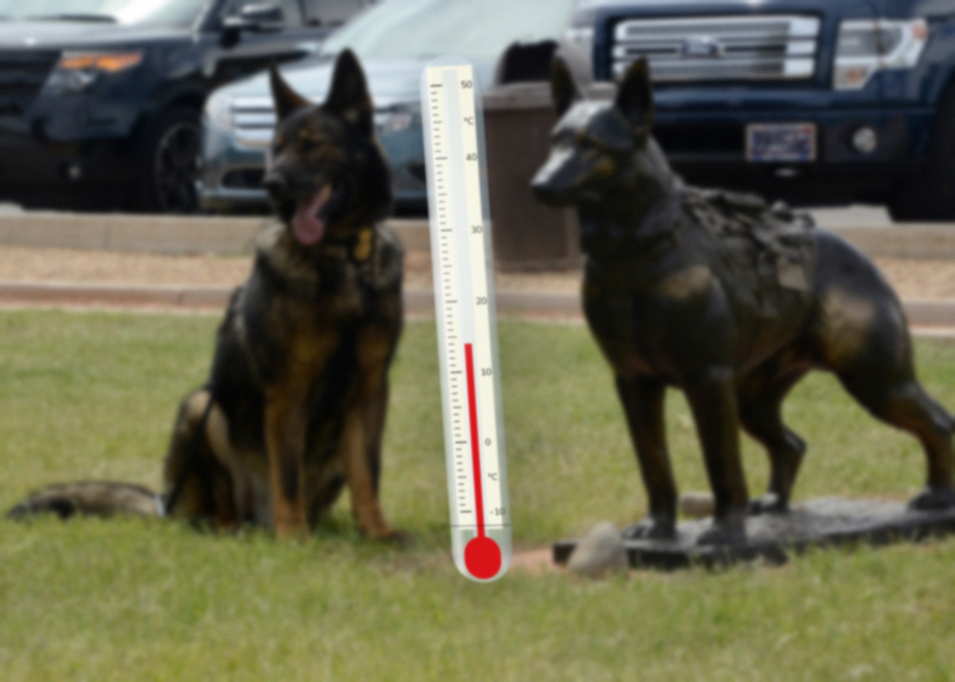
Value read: 14
